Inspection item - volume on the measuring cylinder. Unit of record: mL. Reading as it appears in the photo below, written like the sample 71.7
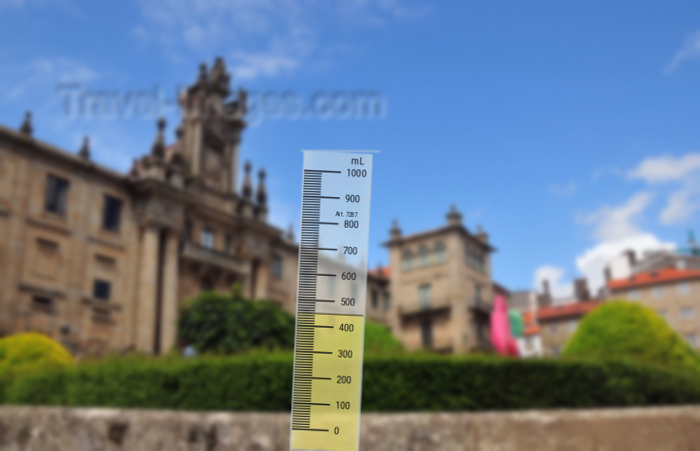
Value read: 450
